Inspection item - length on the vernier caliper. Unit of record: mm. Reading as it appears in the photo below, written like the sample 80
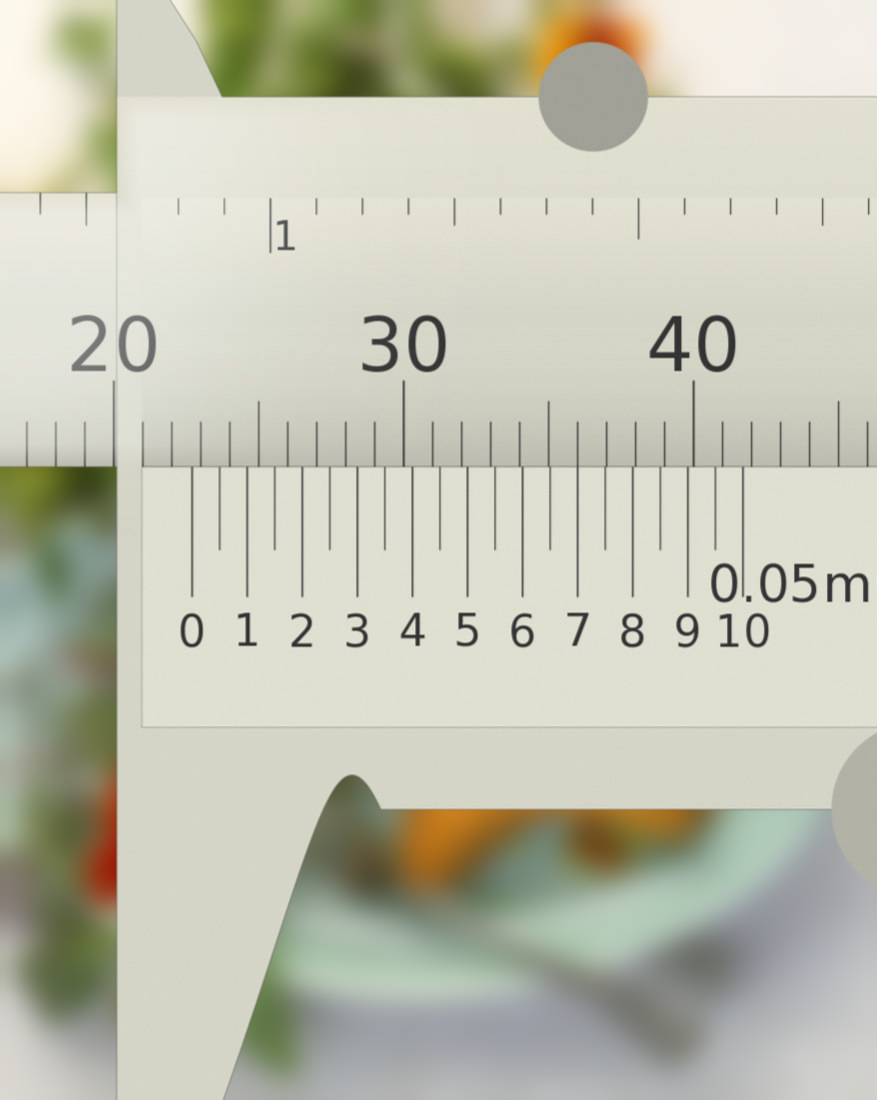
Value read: 22.70
